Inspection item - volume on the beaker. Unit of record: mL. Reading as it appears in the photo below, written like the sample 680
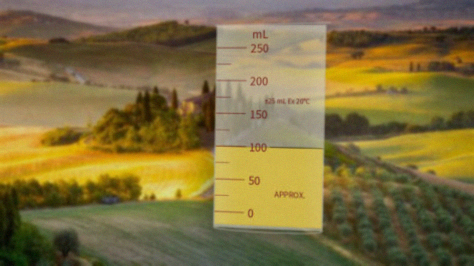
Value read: 100
